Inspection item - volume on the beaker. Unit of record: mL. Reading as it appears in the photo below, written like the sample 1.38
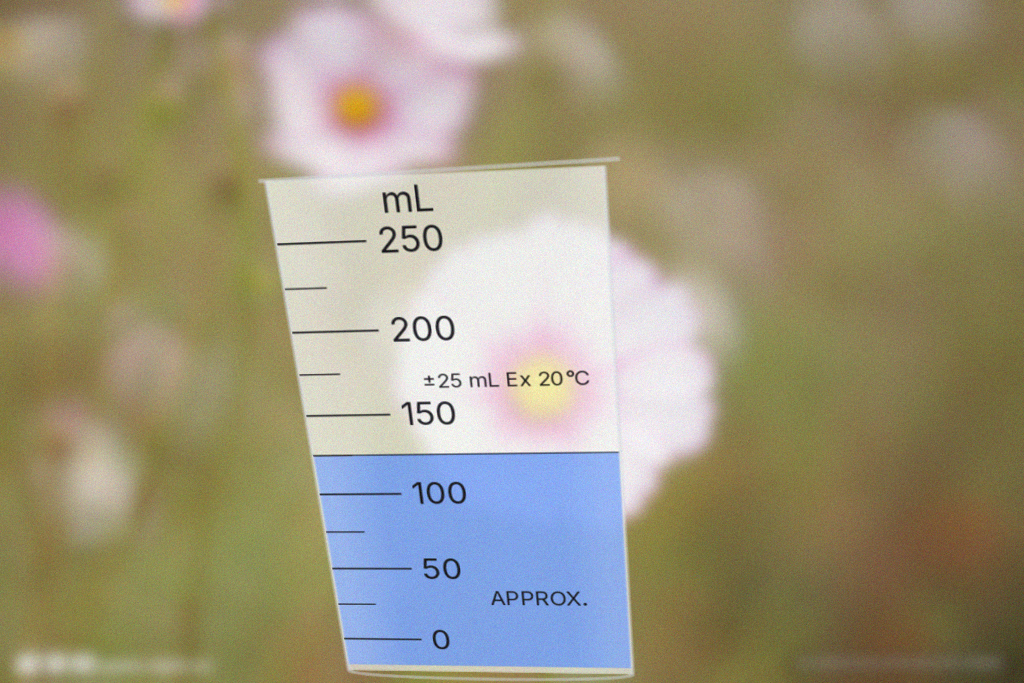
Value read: 125
